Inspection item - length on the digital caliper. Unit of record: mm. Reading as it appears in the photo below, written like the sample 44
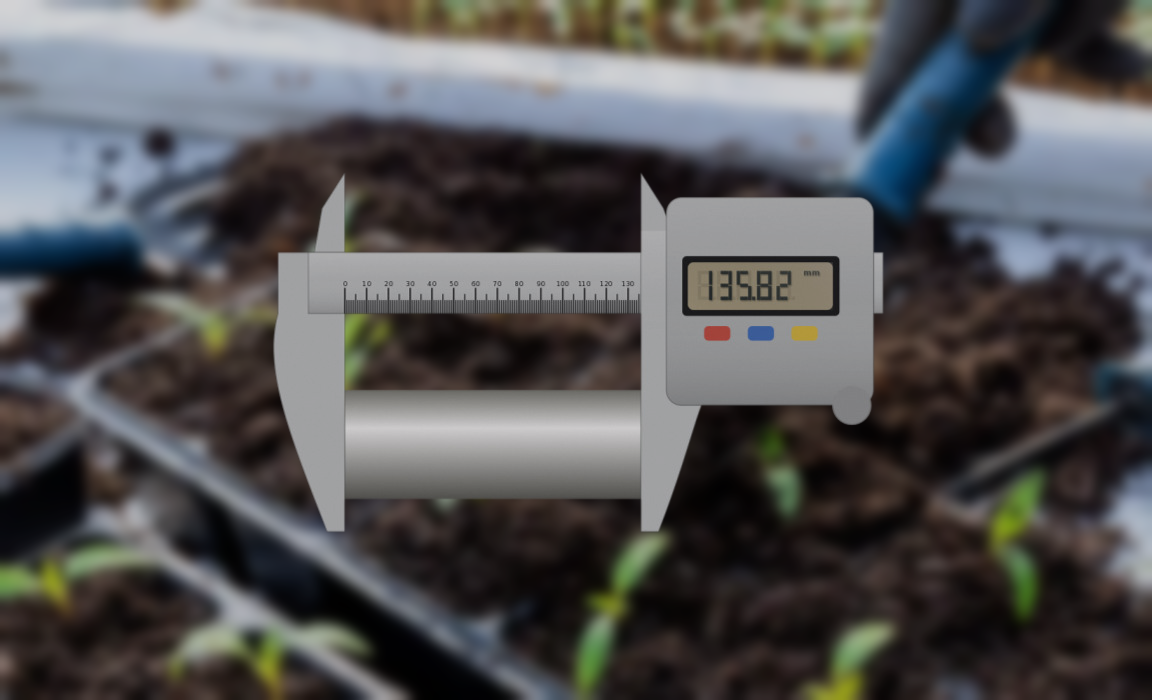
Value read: 135.82
